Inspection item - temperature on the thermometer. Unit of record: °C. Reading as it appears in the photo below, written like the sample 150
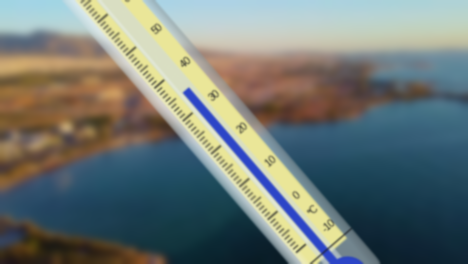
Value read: 35
